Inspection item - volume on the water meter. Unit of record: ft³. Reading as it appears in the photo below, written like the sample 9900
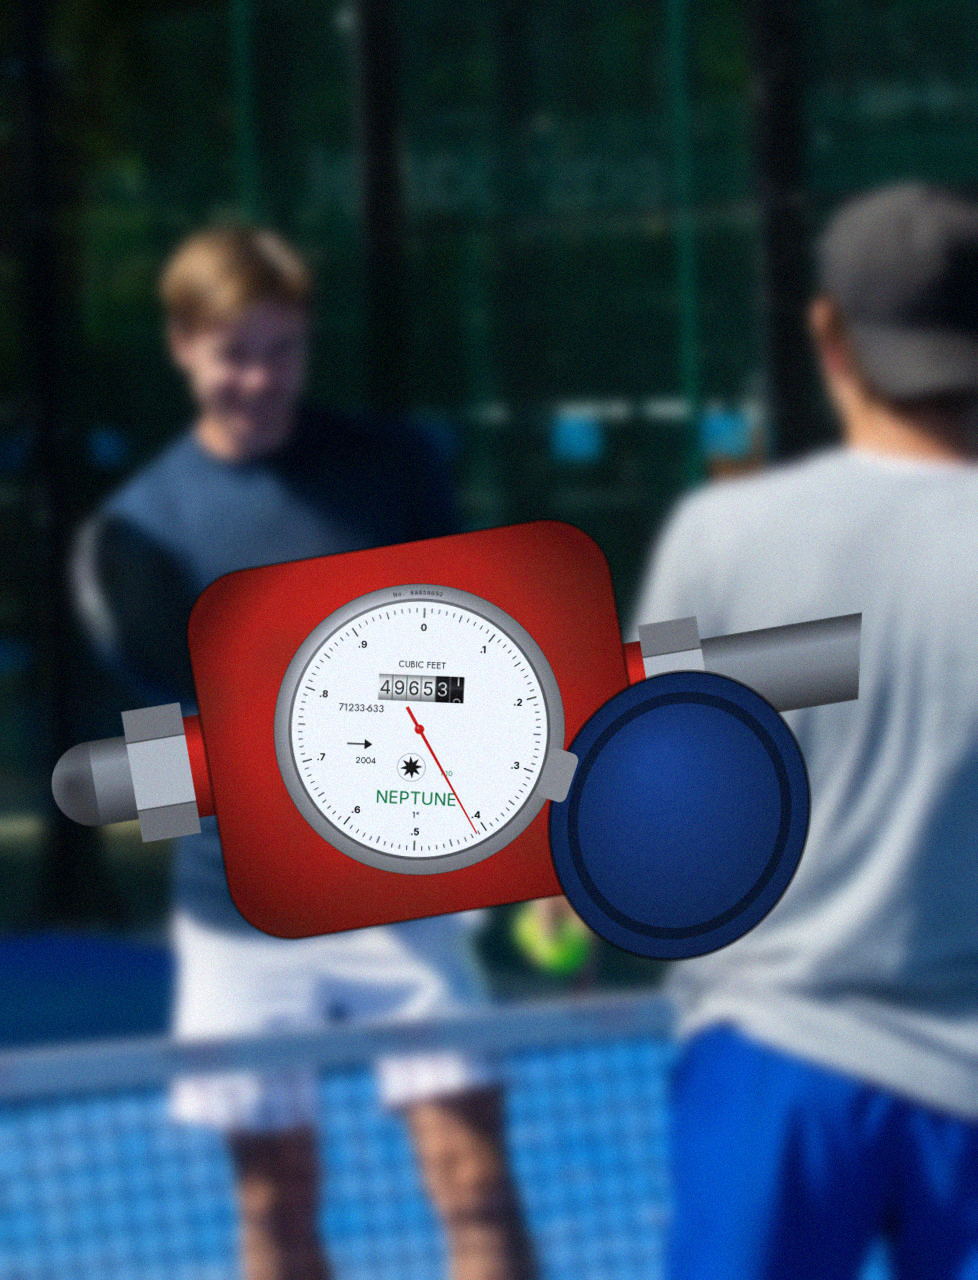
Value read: 496531.41
